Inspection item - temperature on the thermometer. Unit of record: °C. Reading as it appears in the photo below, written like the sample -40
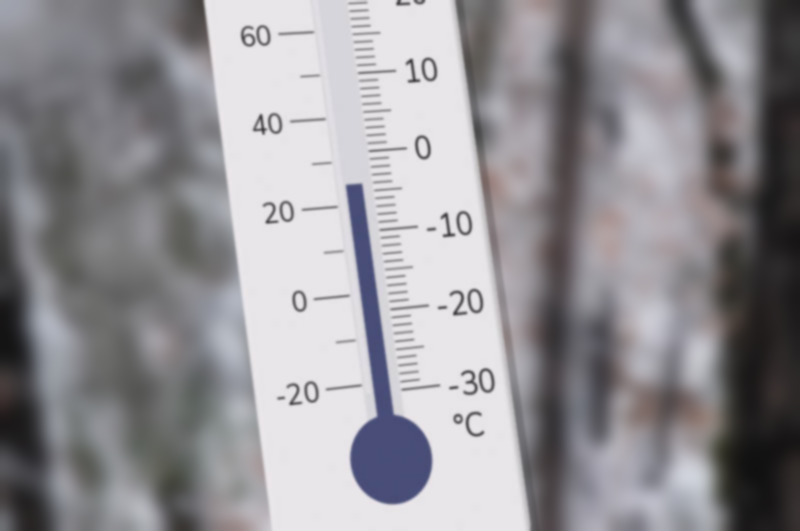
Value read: -4
